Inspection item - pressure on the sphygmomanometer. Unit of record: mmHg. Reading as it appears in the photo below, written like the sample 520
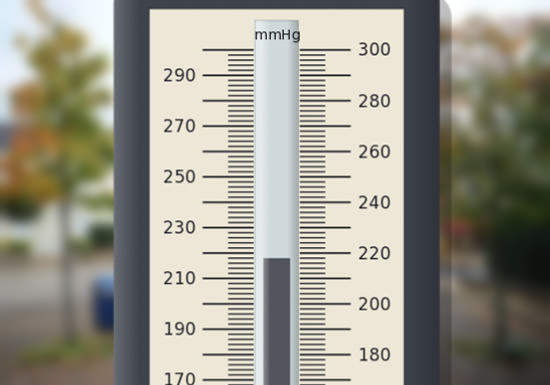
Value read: 218
